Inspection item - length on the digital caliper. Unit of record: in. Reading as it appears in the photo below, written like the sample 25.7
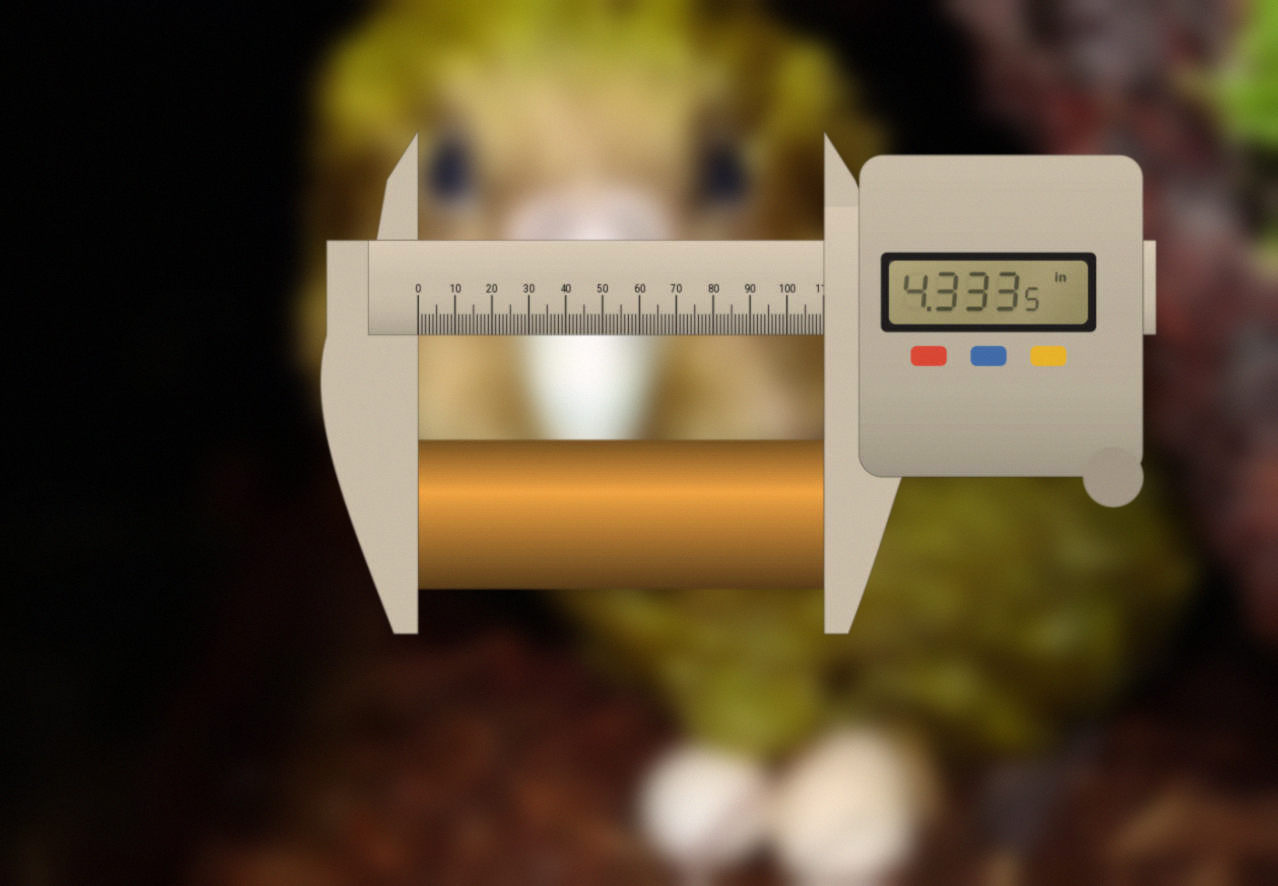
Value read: 4.3335
